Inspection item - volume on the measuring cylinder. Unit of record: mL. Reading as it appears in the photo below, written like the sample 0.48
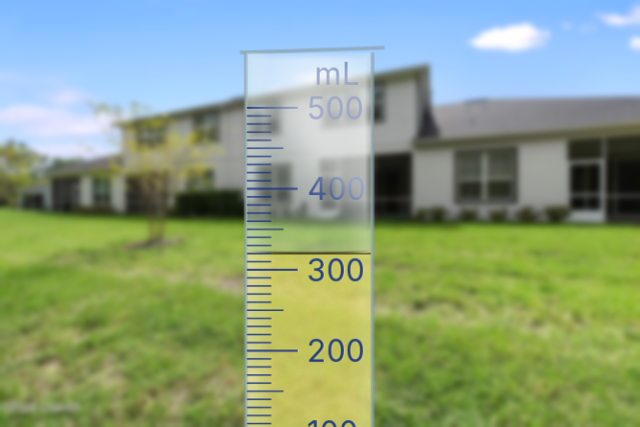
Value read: 320
